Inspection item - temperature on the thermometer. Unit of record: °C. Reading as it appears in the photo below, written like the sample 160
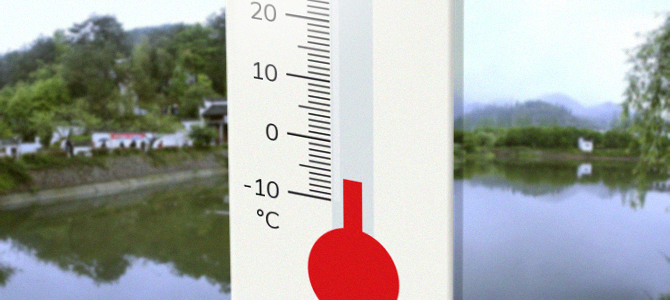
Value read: -6
